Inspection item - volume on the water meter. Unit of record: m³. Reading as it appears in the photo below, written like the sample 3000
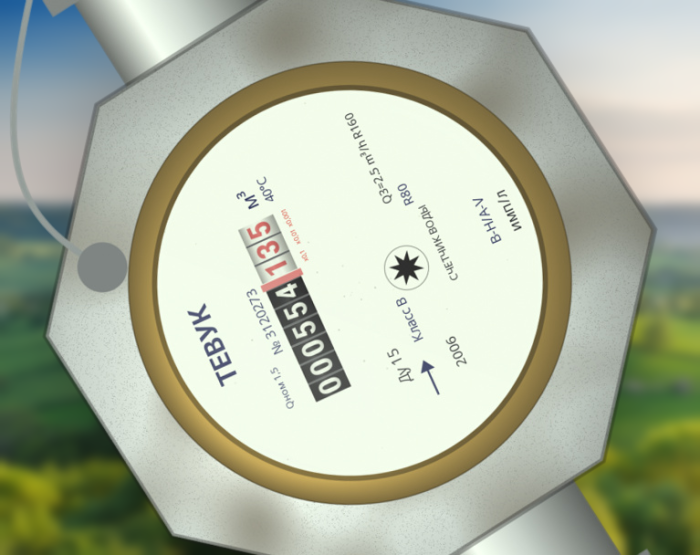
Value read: 554.135
